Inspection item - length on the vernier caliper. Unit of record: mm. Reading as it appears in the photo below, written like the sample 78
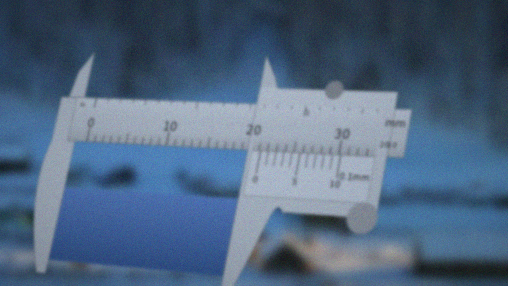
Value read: 21.2
